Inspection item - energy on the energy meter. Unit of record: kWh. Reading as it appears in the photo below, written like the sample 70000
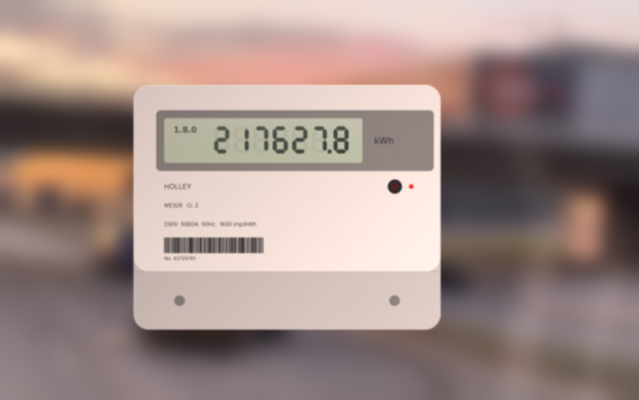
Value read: 217627.8
